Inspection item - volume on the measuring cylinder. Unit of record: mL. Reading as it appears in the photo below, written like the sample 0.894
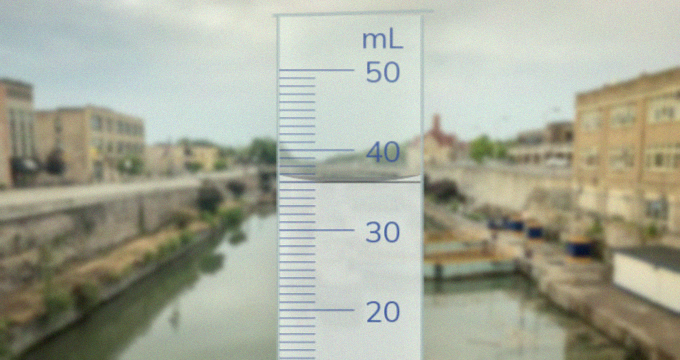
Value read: 36
